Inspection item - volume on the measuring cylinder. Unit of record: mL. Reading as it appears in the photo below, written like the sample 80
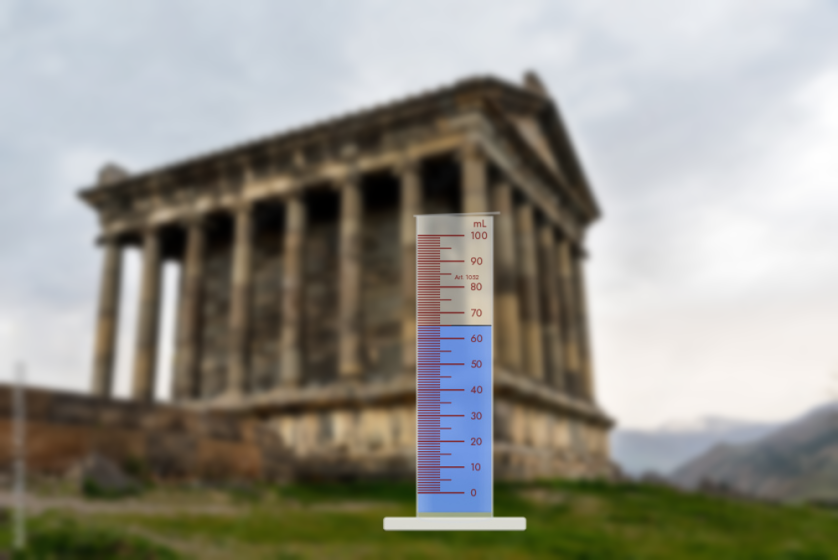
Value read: 65
